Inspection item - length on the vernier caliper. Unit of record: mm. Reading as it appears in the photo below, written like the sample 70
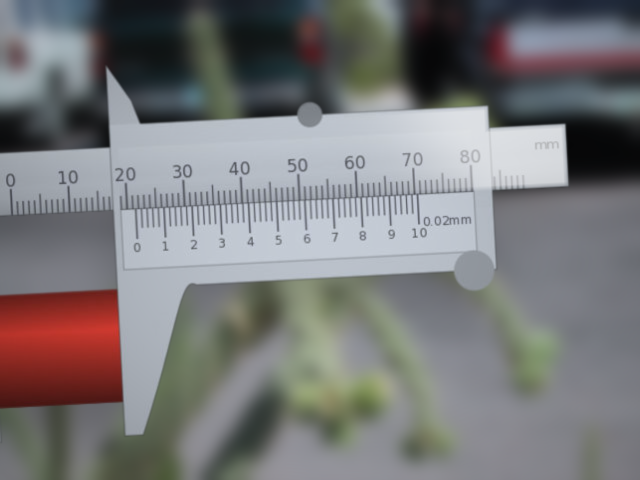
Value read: 21.5
